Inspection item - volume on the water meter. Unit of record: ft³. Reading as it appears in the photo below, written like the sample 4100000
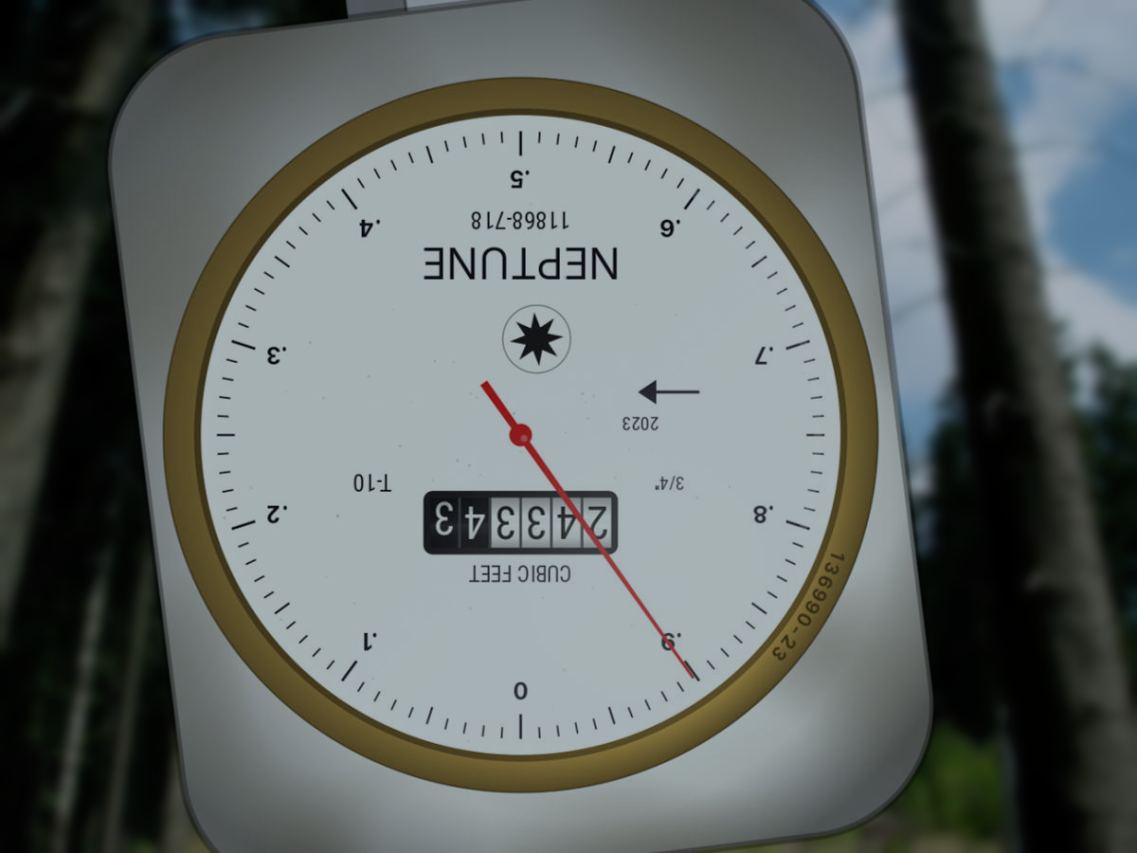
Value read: 243342.90
